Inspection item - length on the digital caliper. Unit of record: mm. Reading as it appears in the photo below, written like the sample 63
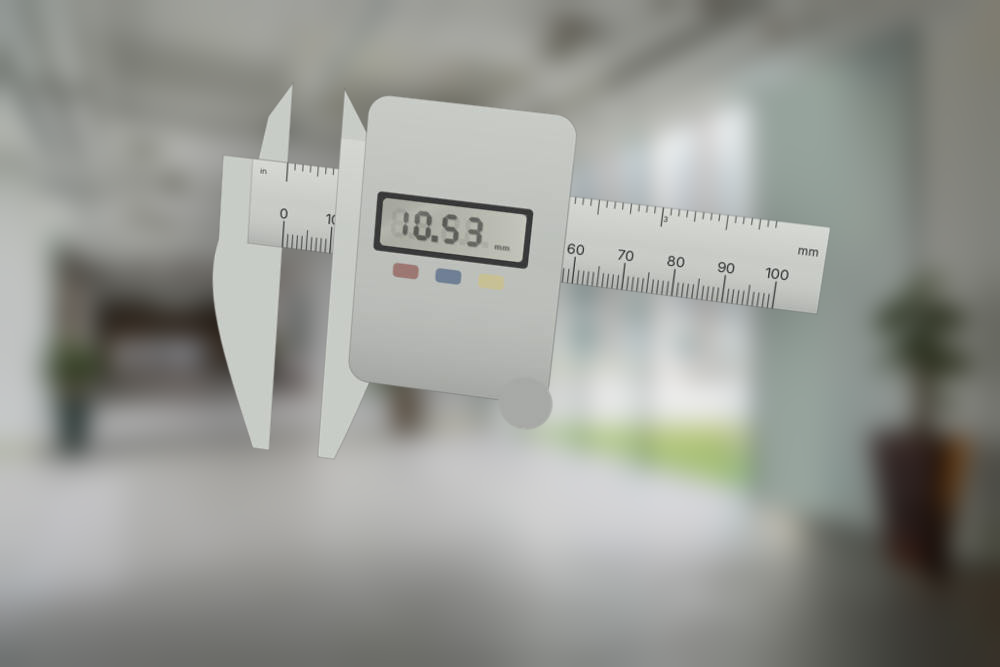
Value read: 10.53
